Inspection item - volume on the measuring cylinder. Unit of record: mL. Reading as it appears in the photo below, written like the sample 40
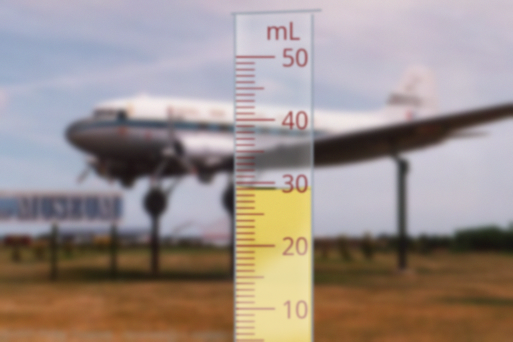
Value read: 29
